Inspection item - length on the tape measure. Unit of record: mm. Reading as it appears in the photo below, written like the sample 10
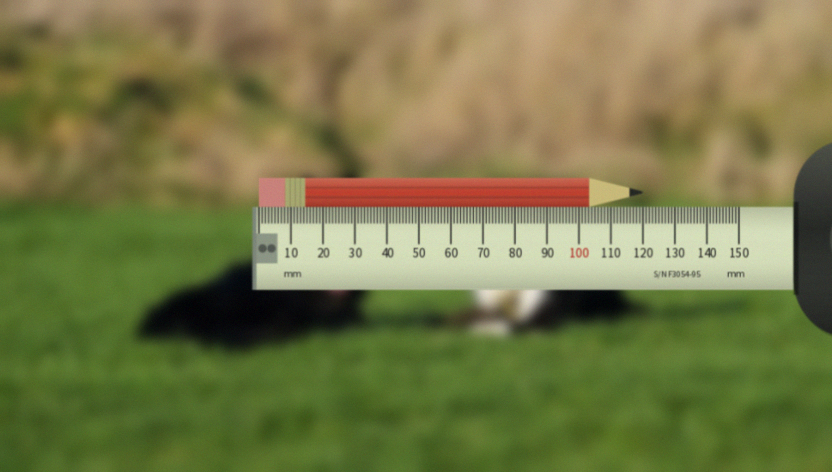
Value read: 120
